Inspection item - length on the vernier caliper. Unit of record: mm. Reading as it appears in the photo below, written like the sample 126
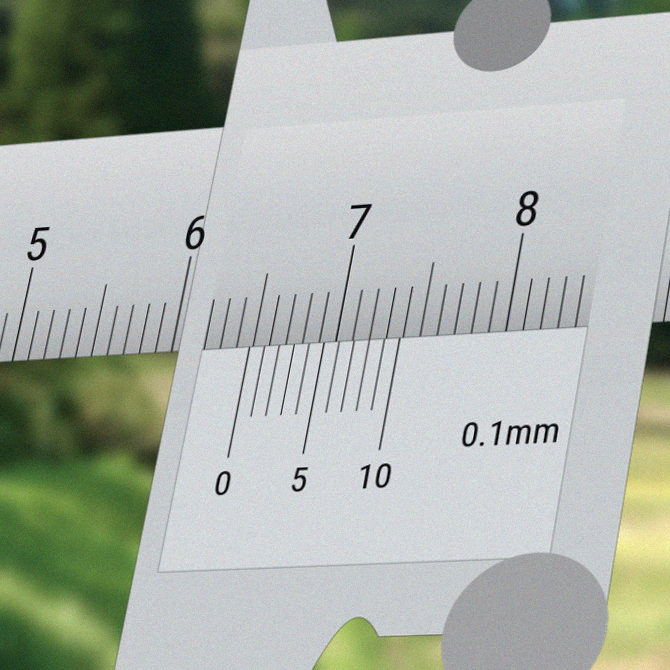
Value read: 64.8
